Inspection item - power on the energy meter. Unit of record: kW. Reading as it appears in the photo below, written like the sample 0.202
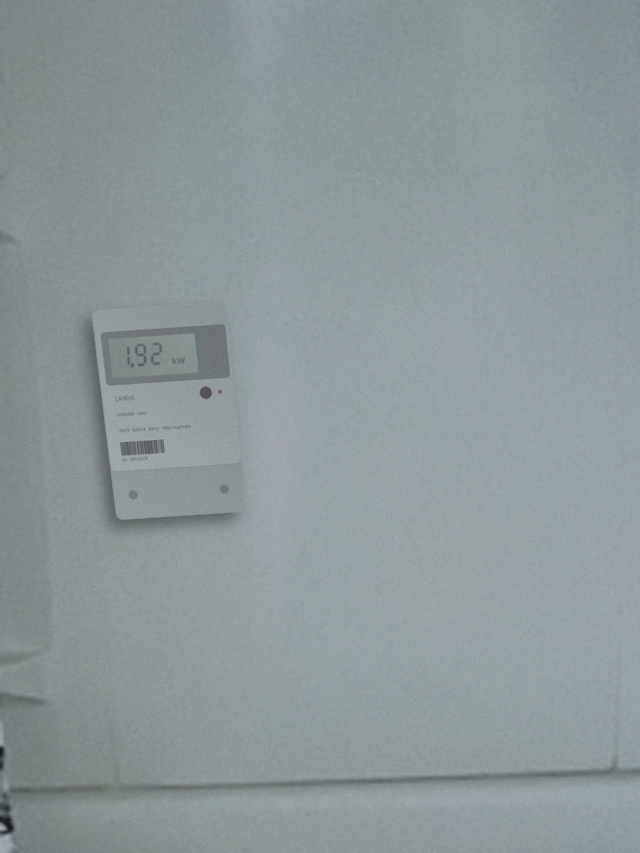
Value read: 1.92
